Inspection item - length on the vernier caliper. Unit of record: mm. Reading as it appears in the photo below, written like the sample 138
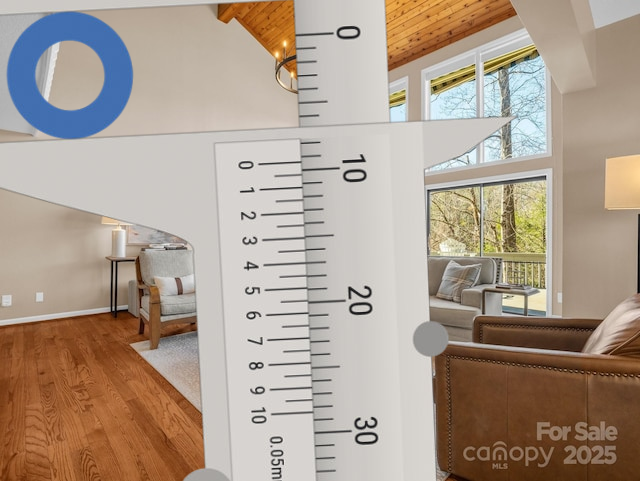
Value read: 9.4
